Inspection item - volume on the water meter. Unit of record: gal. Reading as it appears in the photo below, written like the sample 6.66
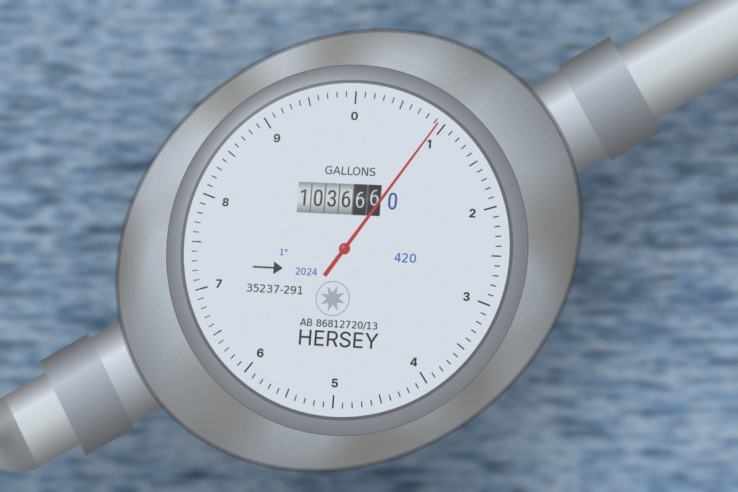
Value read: 1036660.9
